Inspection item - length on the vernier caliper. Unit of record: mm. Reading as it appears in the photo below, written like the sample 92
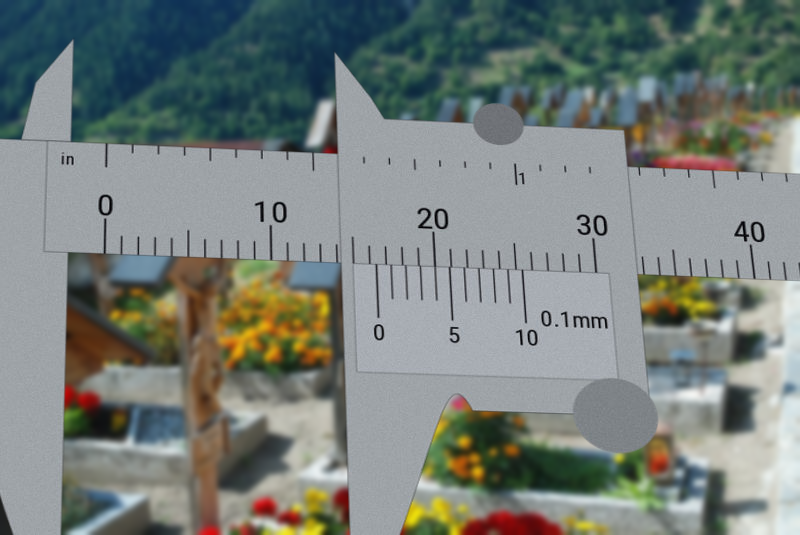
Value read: 16.4
